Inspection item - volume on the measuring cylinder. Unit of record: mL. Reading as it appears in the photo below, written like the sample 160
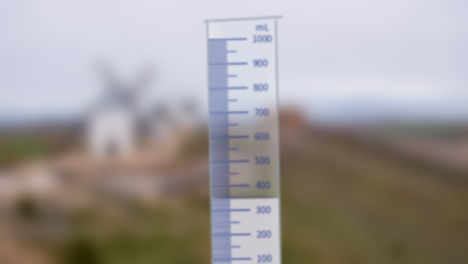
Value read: 350
